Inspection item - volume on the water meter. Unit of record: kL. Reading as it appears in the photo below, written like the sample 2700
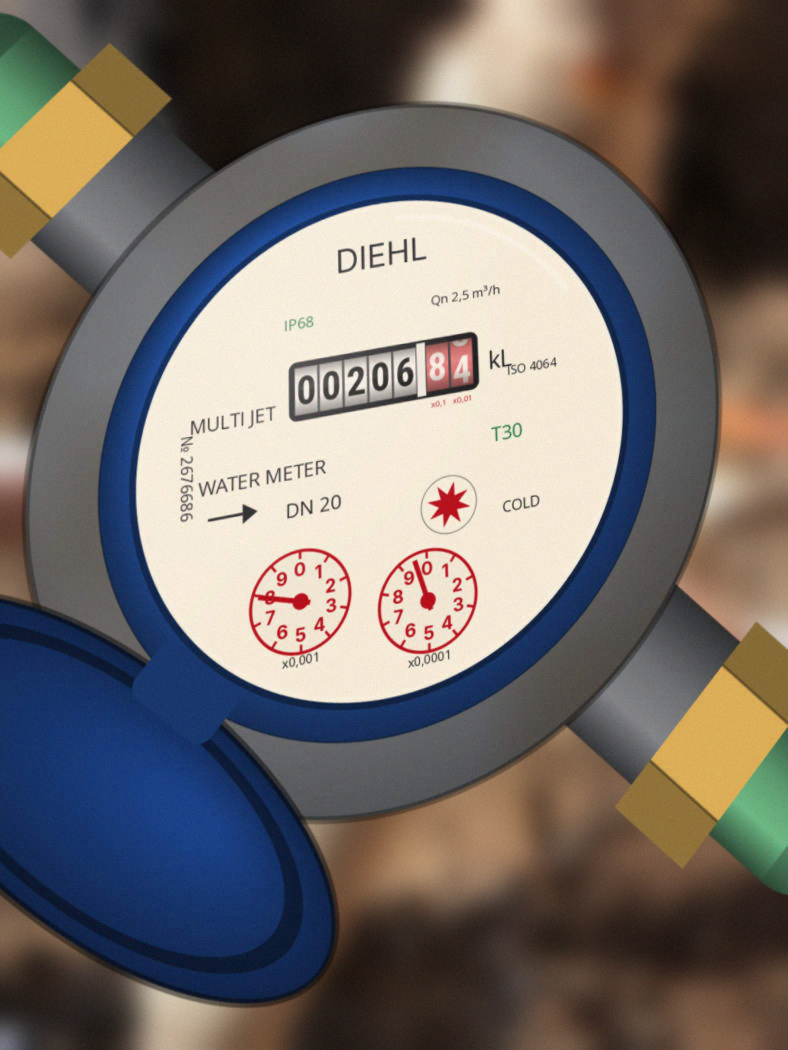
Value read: 206.8379
